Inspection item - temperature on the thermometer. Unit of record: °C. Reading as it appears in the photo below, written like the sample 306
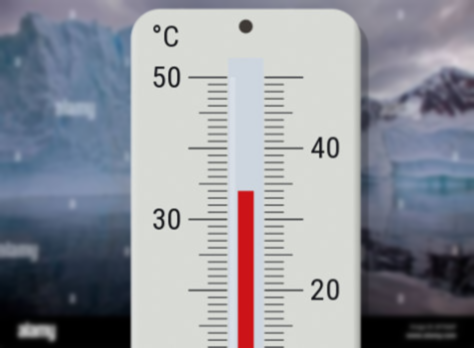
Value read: 34
